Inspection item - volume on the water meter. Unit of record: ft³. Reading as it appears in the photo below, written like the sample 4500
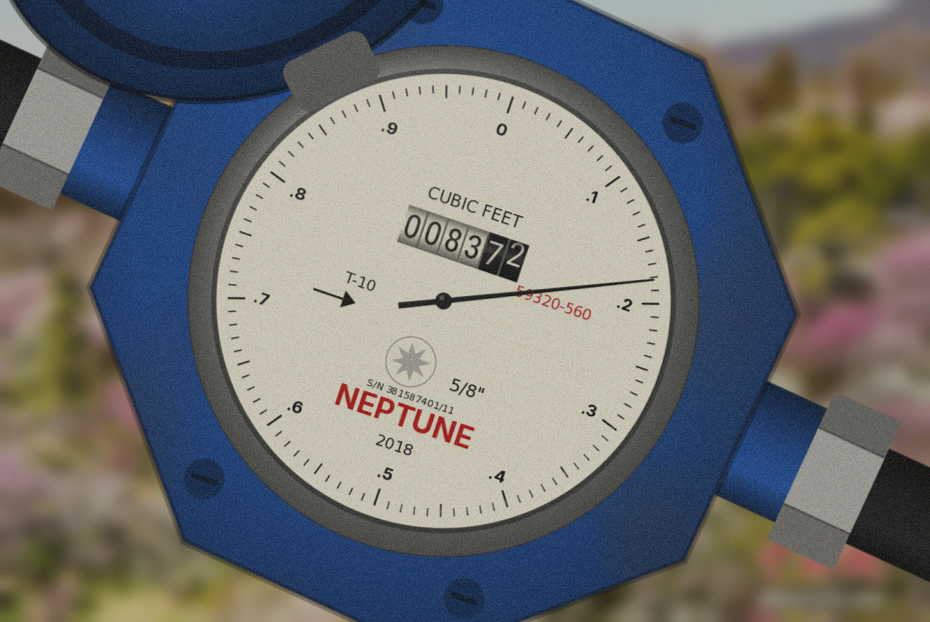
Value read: 8372.18
